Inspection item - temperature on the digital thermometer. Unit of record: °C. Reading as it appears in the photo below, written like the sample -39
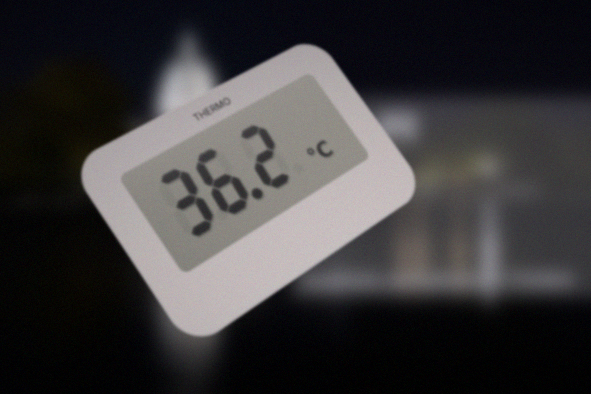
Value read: 36.2
